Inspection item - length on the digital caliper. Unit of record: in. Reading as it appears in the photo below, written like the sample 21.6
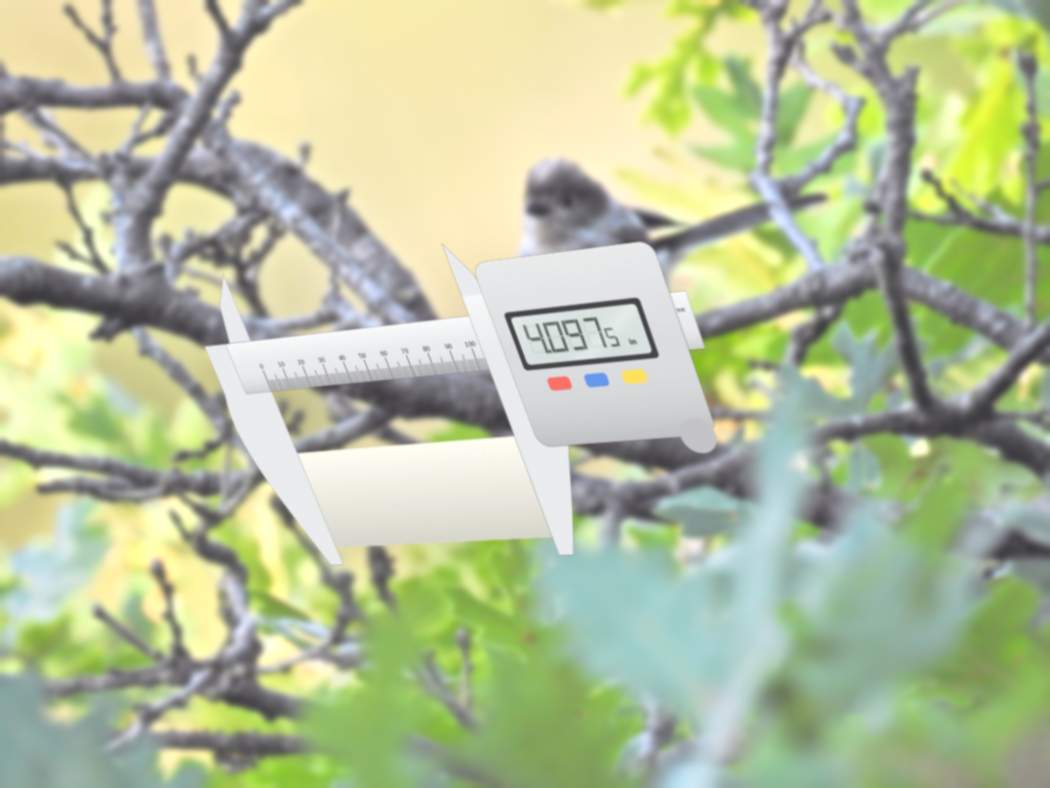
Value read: 4.0975
